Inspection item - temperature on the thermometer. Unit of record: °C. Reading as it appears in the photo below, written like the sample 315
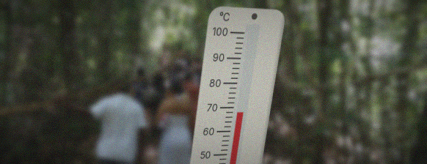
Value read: 68
